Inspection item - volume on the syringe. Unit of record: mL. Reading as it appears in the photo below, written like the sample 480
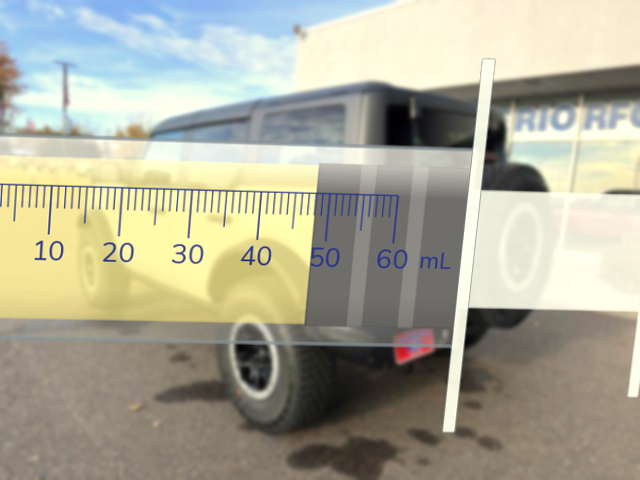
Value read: 48
